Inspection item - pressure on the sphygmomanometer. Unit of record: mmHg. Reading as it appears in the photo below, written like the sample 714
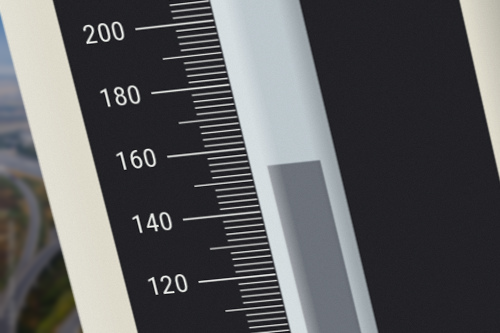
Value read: 154
